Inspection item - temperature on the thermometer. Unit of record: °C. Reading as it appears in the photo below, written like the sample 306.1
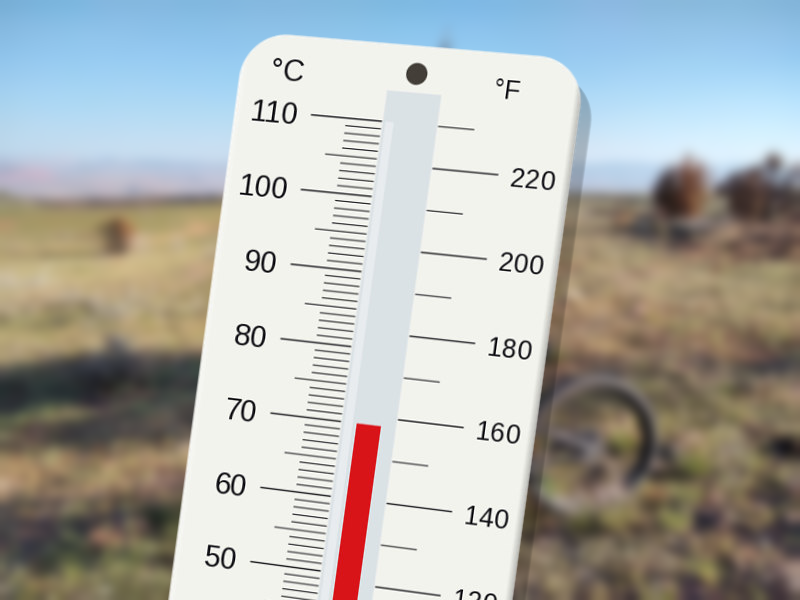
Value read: 70
